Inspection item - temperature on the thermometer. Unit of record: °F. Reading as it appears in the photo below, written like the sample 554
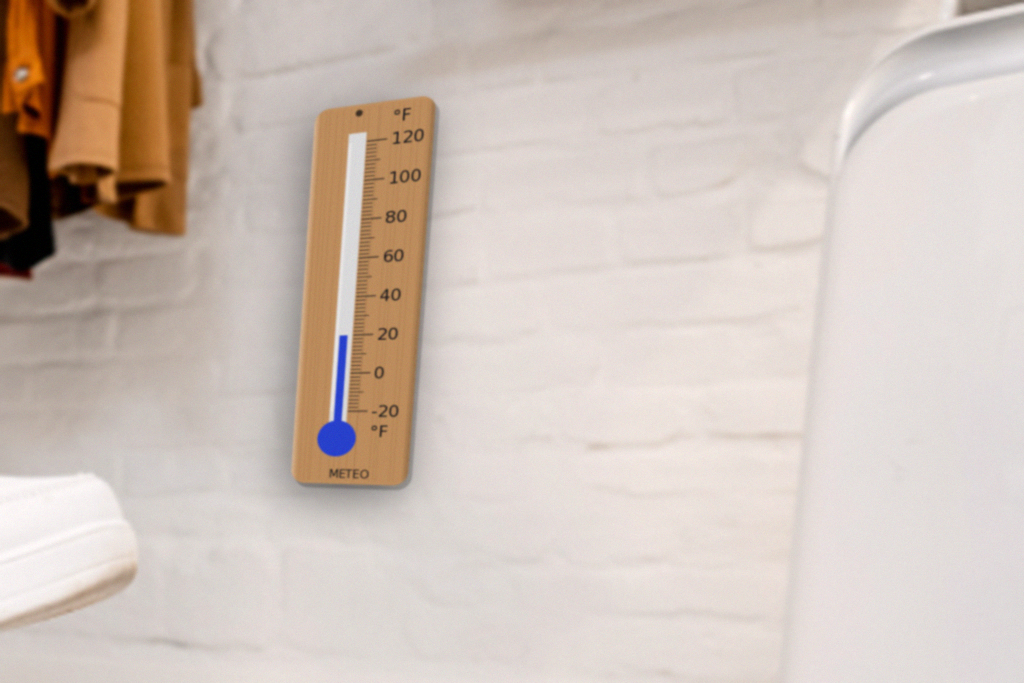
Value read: 20
